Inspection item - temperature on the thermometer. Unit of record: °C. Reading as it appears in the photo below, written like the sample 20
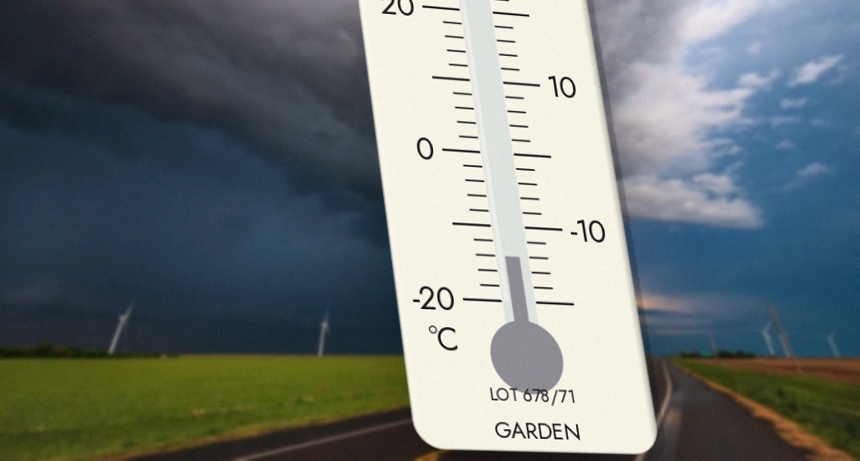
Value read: -14
